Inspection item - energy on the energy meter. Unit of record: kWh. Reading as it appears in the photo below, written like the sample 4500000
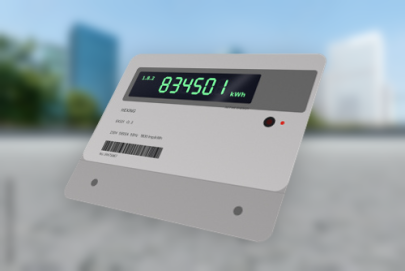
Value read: 834501
